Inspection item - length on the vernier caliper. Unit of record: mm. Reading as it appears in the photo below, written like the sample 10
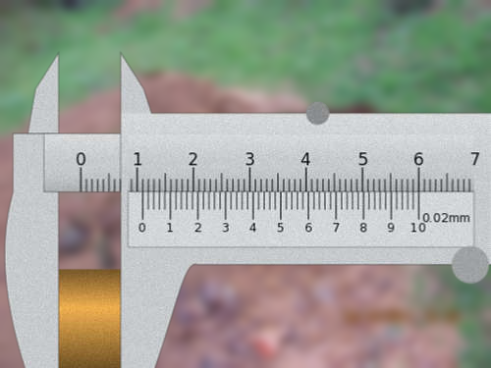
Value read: 11.0
